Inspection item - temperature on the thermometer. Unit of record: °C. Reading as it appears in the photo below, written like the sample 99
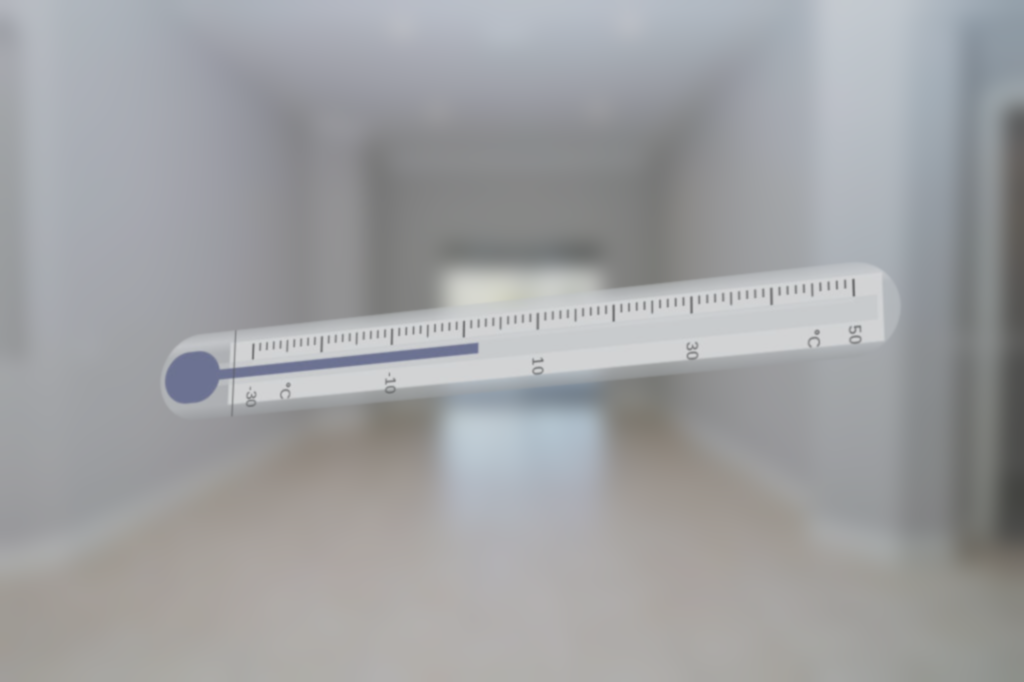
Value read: 2
